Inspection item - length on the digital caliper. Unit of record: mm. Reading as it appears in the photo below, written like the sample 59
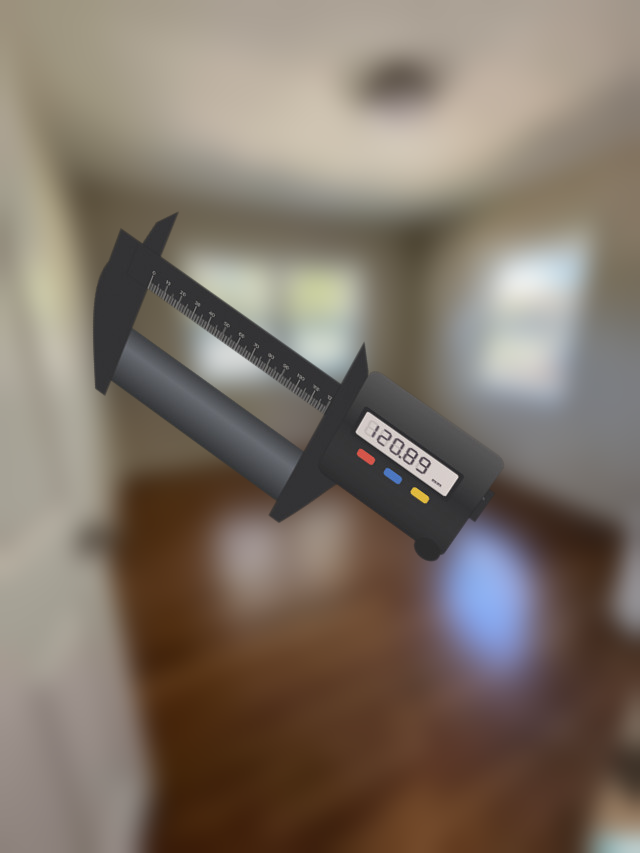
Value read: 120.89
